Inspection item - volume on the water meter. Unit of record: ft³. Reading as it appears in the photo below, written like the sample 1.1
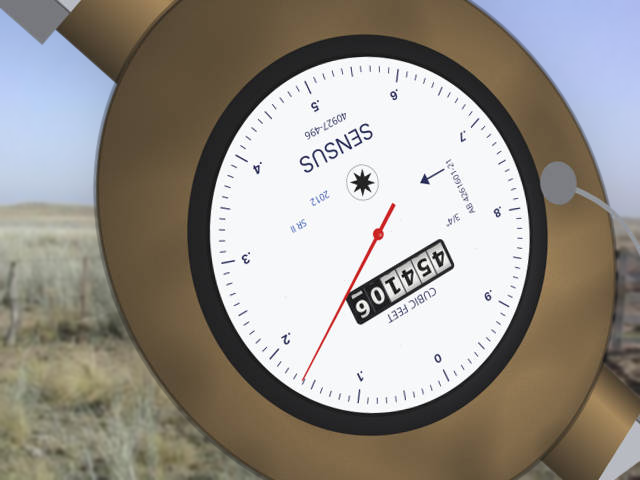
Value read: 454106.16
